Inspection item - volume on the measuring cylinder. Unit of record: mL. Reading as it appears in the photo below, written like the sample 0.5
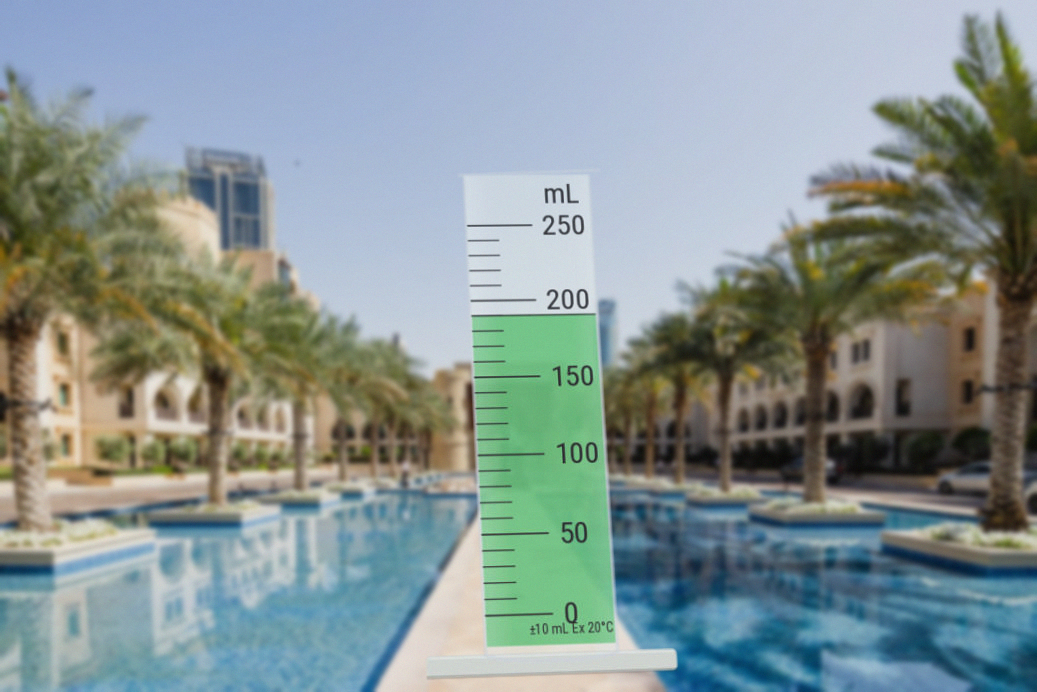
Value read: 190
